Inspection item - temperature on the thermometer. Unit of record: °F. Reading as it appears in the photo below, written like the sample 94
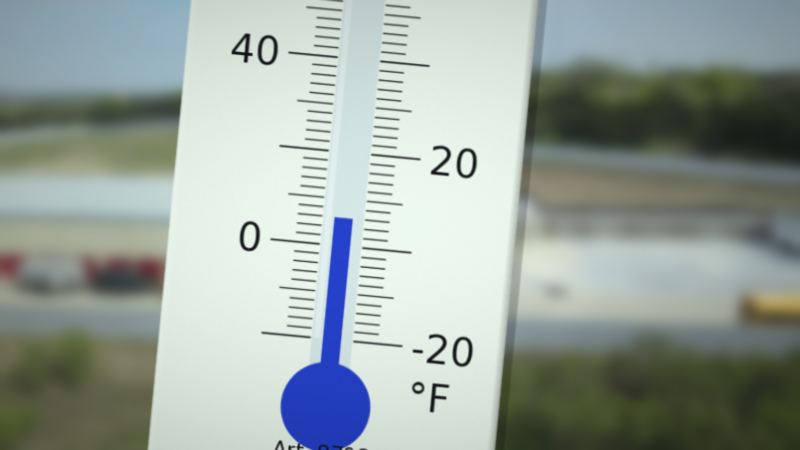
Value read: 6
